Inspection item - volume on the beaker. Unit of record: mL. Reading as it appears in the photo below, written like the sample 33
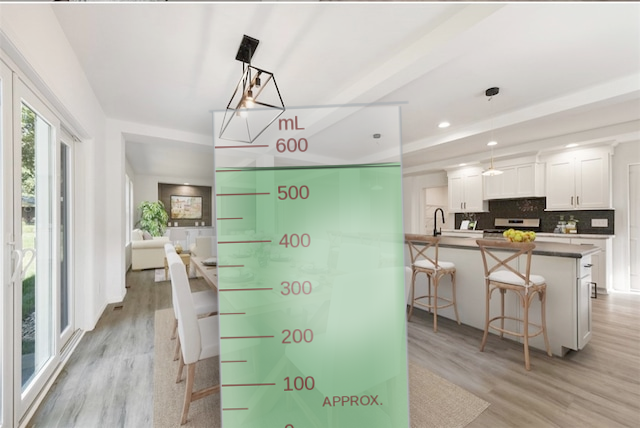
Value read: 550
